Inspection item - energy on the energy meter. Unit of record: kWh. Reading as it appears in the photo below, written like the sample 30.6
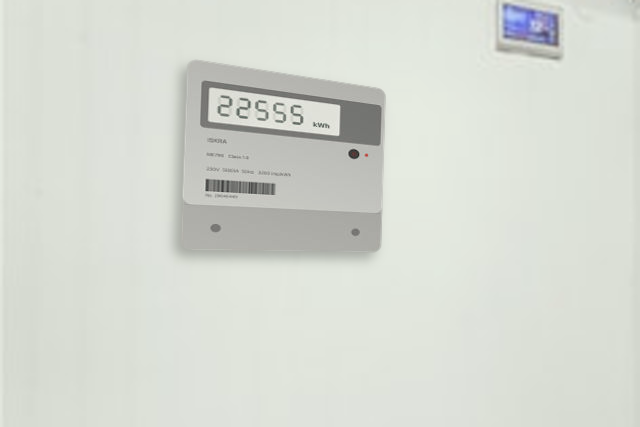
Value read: 22555
